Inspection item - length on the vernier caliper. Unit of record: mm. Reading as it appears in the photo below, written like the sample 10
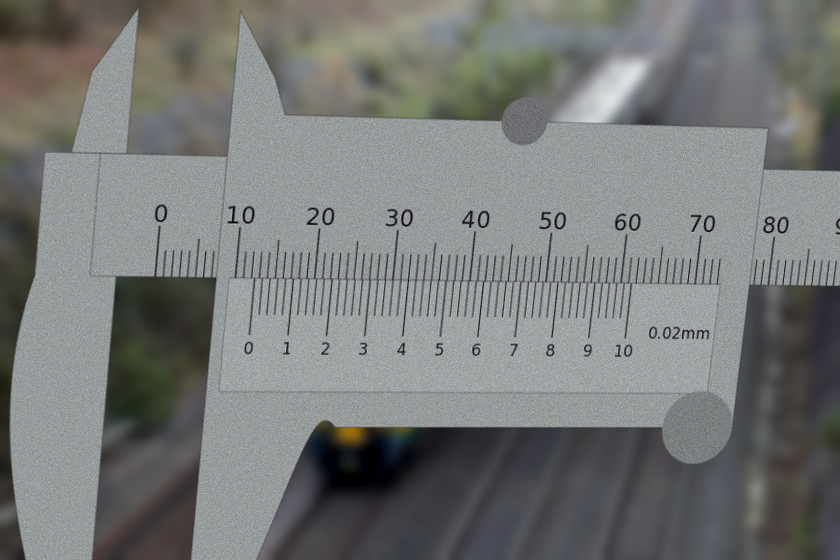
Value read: 12.4
